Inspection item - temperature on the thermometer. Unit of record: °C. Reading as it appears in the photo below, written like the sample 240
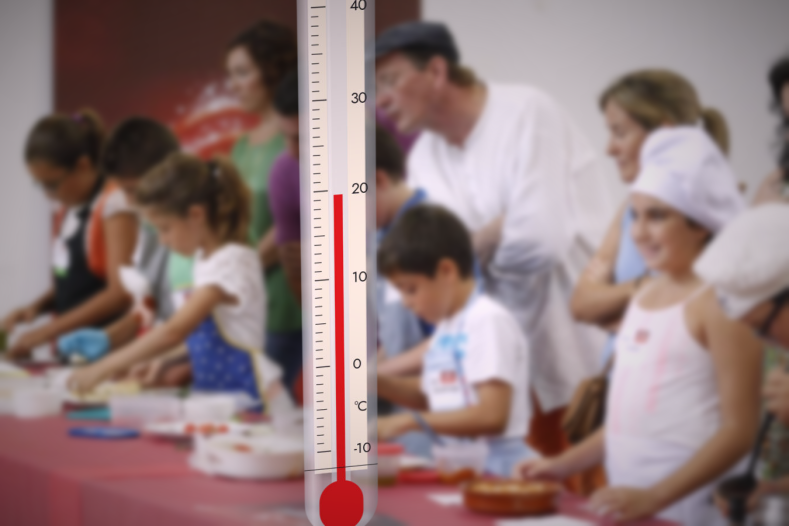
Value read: 19.5
